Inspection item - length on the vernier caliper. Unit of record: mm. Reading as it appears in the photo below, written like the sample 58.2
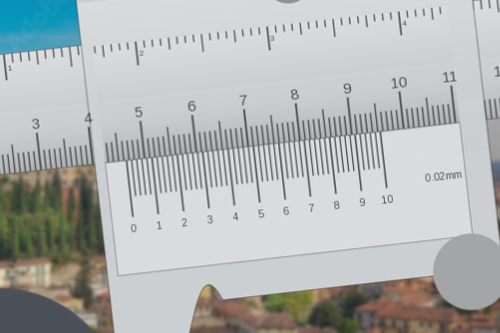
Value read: 46.5
